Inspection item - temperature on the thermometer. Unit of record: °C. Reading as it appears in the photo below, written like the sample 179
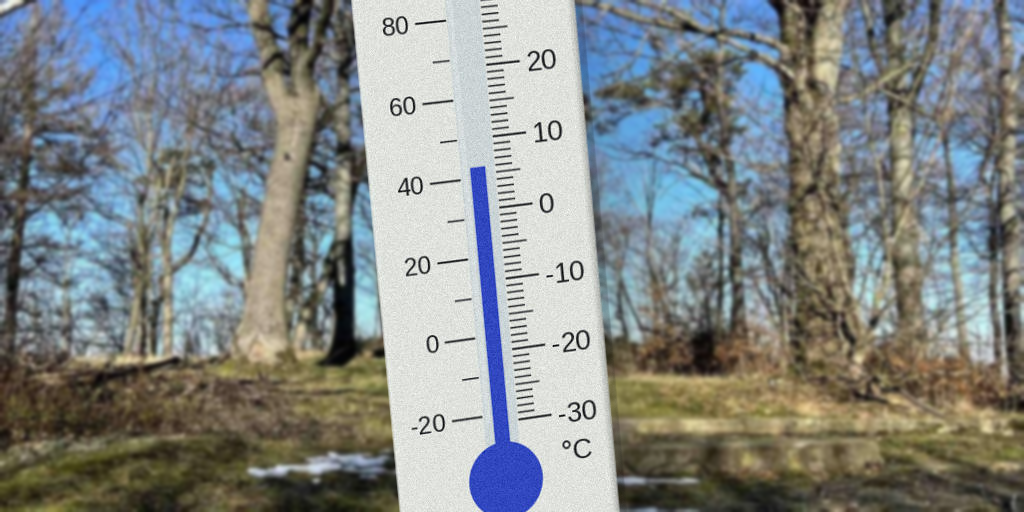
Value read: 6
